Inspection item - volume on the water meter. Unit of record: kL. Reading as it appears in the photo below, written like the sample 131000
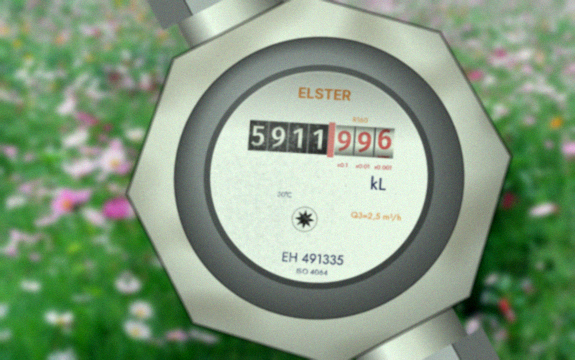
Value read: 5911.996
